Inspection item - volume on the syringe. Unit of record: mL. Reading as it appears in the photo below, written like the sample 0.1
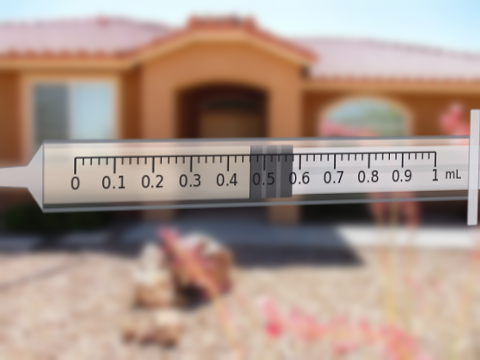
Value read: 0.46
